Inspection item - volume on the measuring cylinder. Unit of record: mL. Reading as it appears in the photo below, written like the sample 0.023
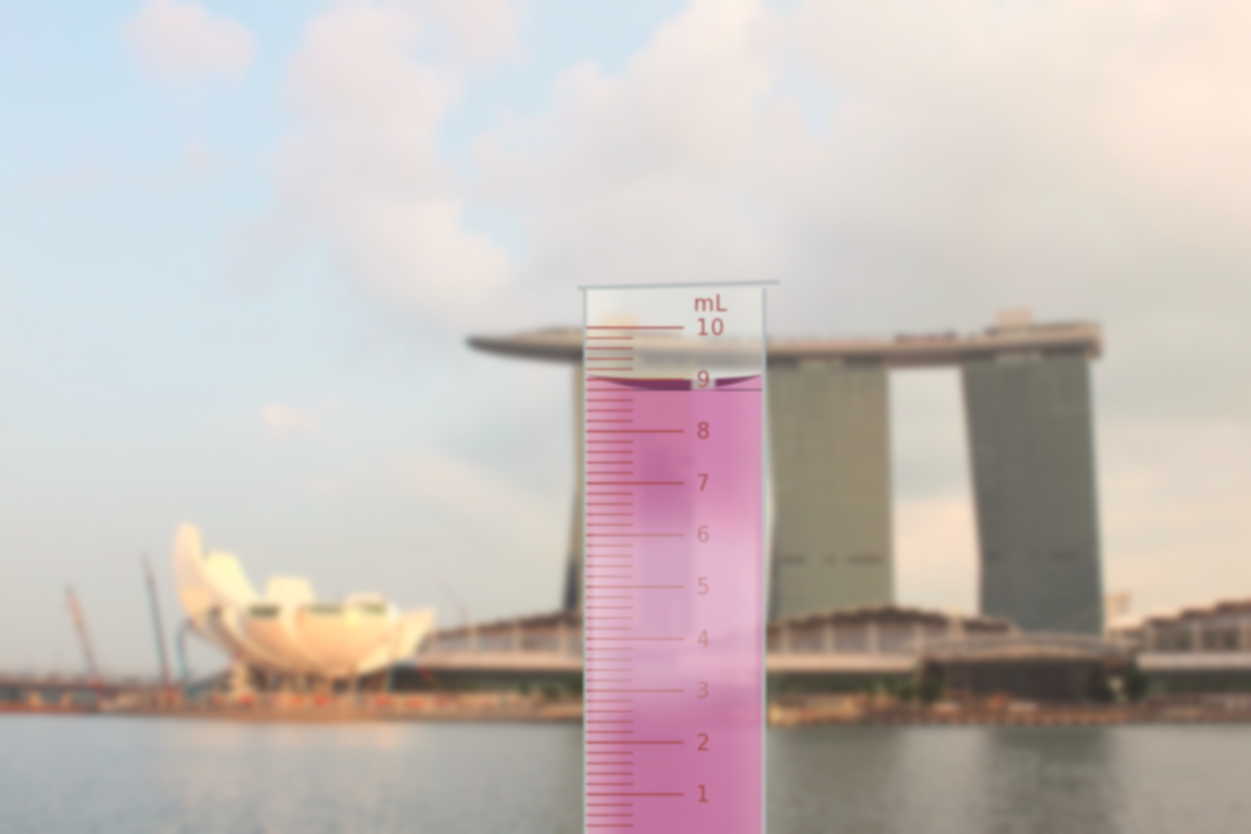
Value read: 8.8
